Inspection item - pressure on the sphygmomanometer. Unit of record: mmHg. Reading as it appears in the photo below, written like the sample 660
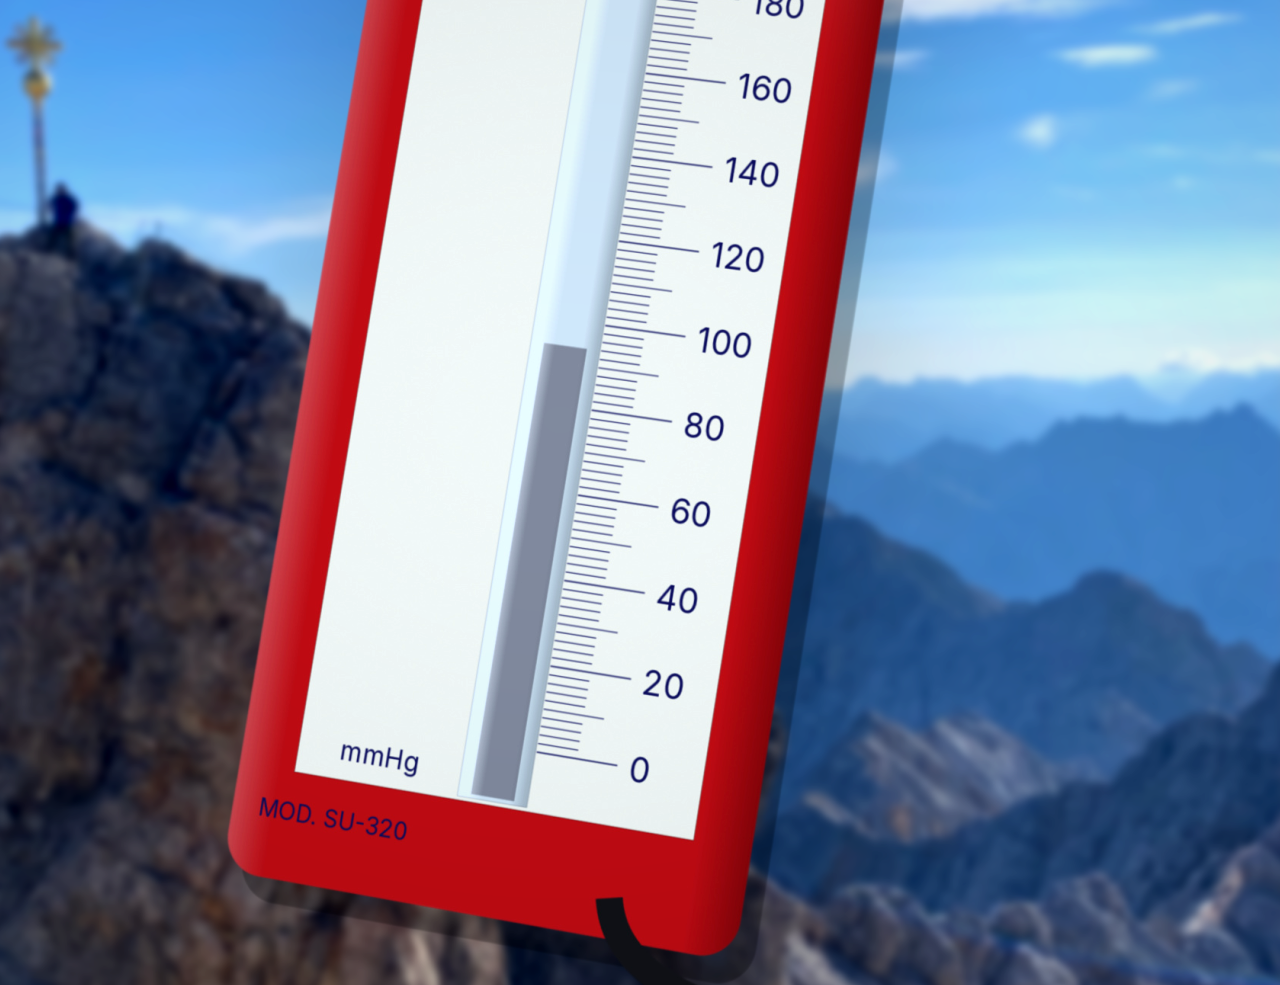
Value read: 94
